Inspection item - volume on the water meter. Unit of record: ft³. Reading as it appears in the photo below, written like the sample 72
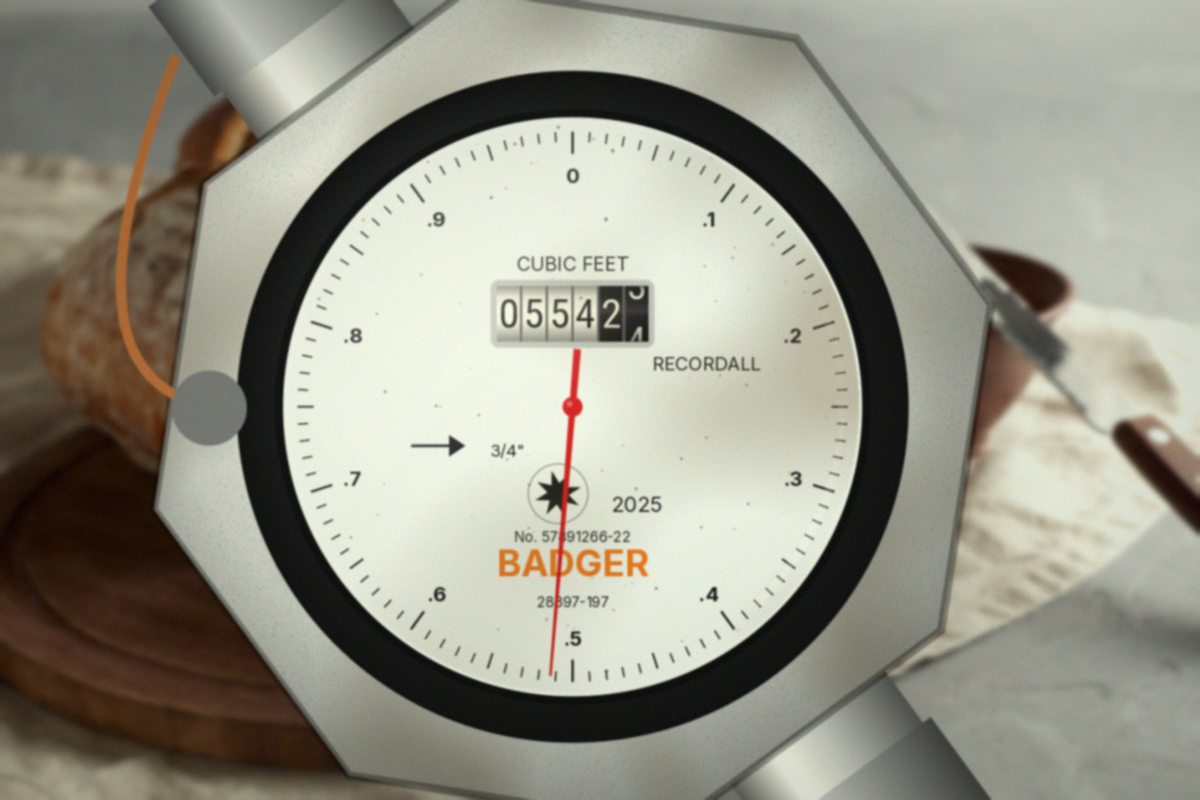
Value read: 55423.51
